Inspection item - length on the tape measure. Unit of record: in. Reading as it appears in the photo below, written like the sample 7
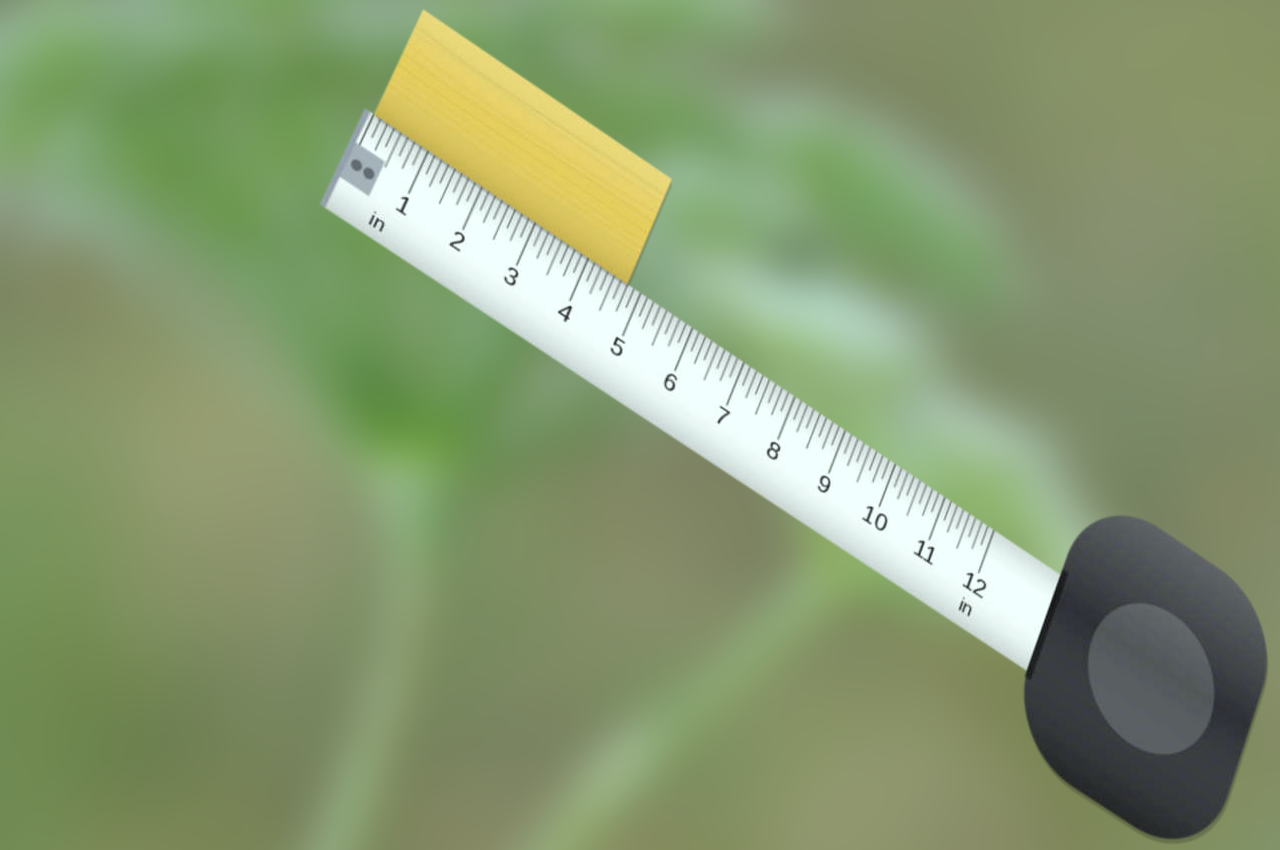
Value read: 4.75
